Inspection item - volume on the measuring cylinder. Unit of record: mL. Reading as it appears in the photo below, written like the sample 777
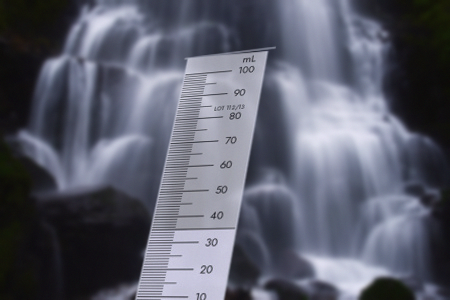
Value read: 35
